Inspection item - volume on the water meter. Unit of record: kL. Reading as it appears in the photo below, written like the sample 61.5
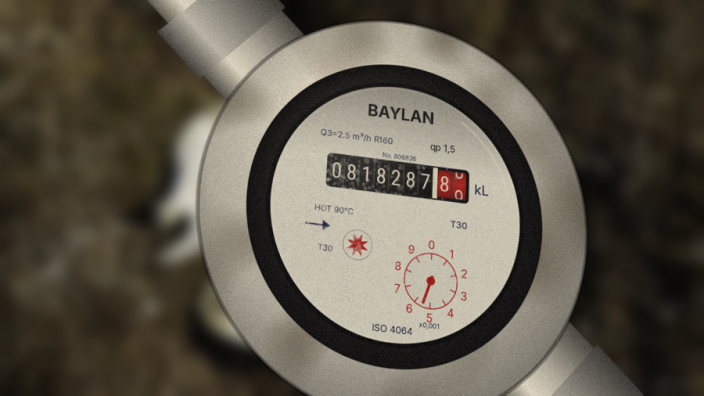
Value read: 818287.885
